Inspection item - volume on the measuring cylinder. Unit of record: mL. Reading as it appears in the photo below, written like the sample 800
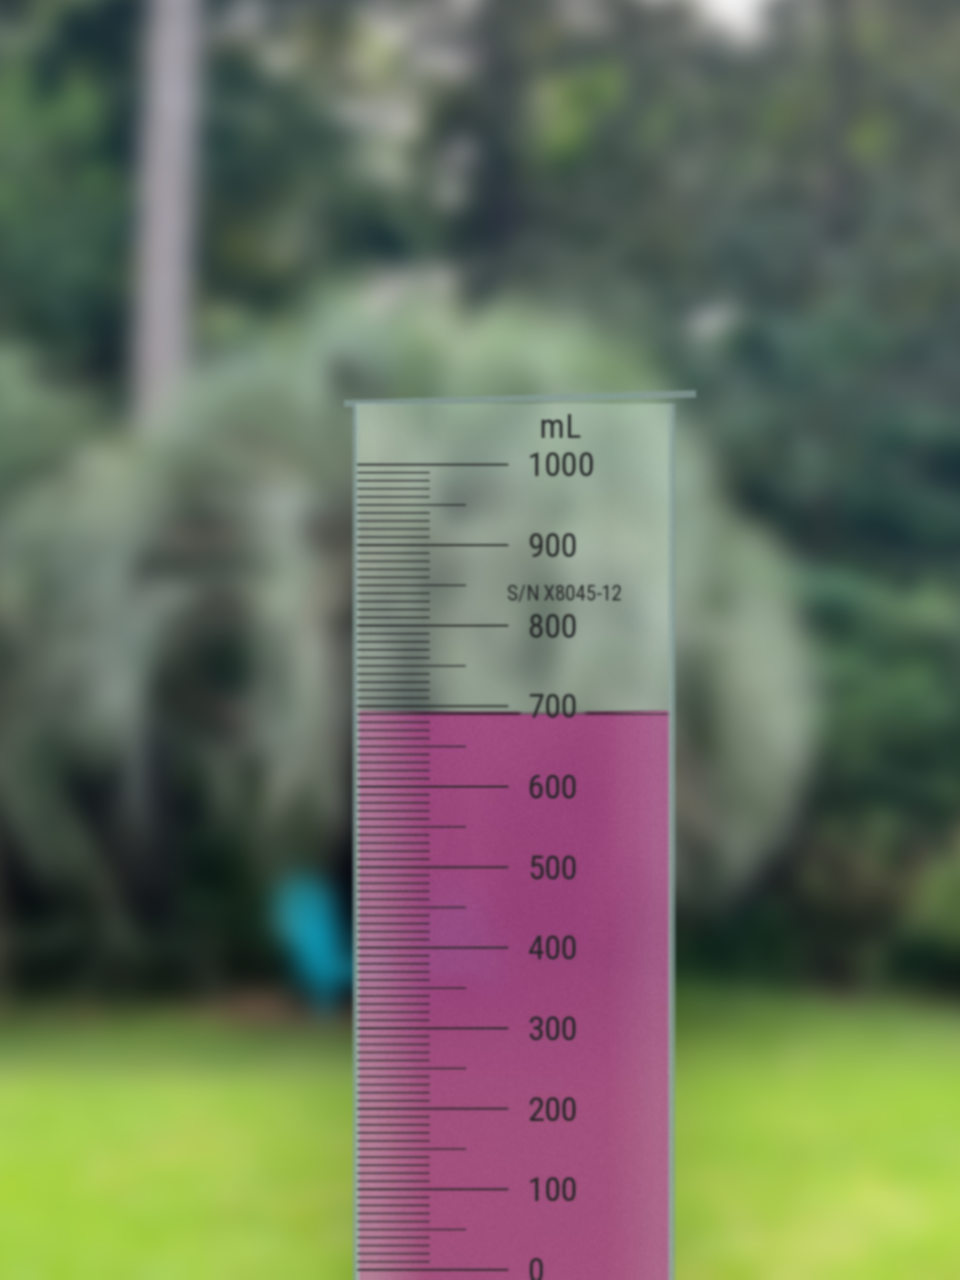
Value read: 690
